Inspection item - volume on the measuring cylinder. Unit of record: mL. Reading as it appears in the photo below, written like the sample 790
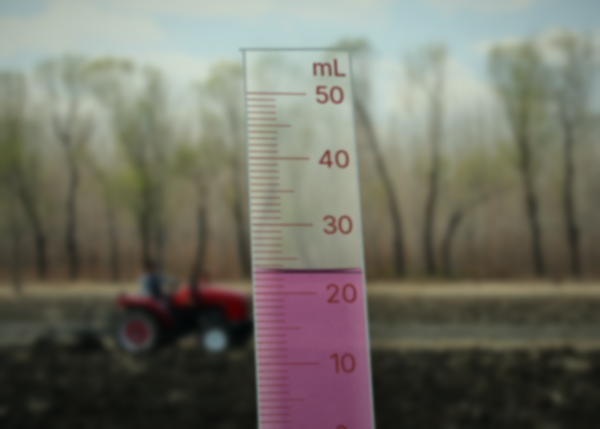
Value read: 23
